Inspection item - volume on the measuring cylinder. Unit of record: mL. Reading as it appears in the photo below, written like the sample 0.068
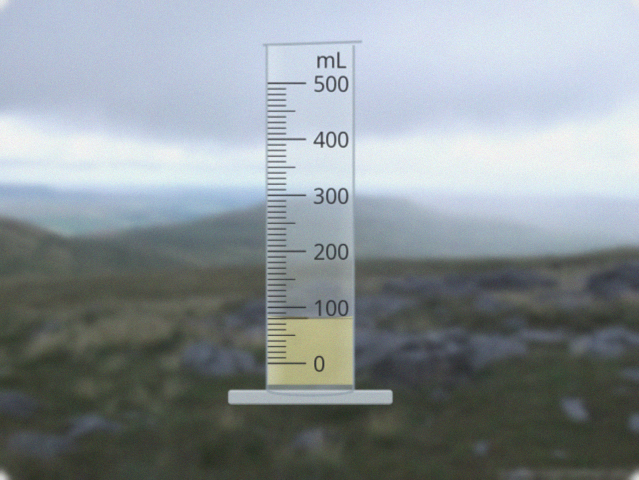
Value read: 80
